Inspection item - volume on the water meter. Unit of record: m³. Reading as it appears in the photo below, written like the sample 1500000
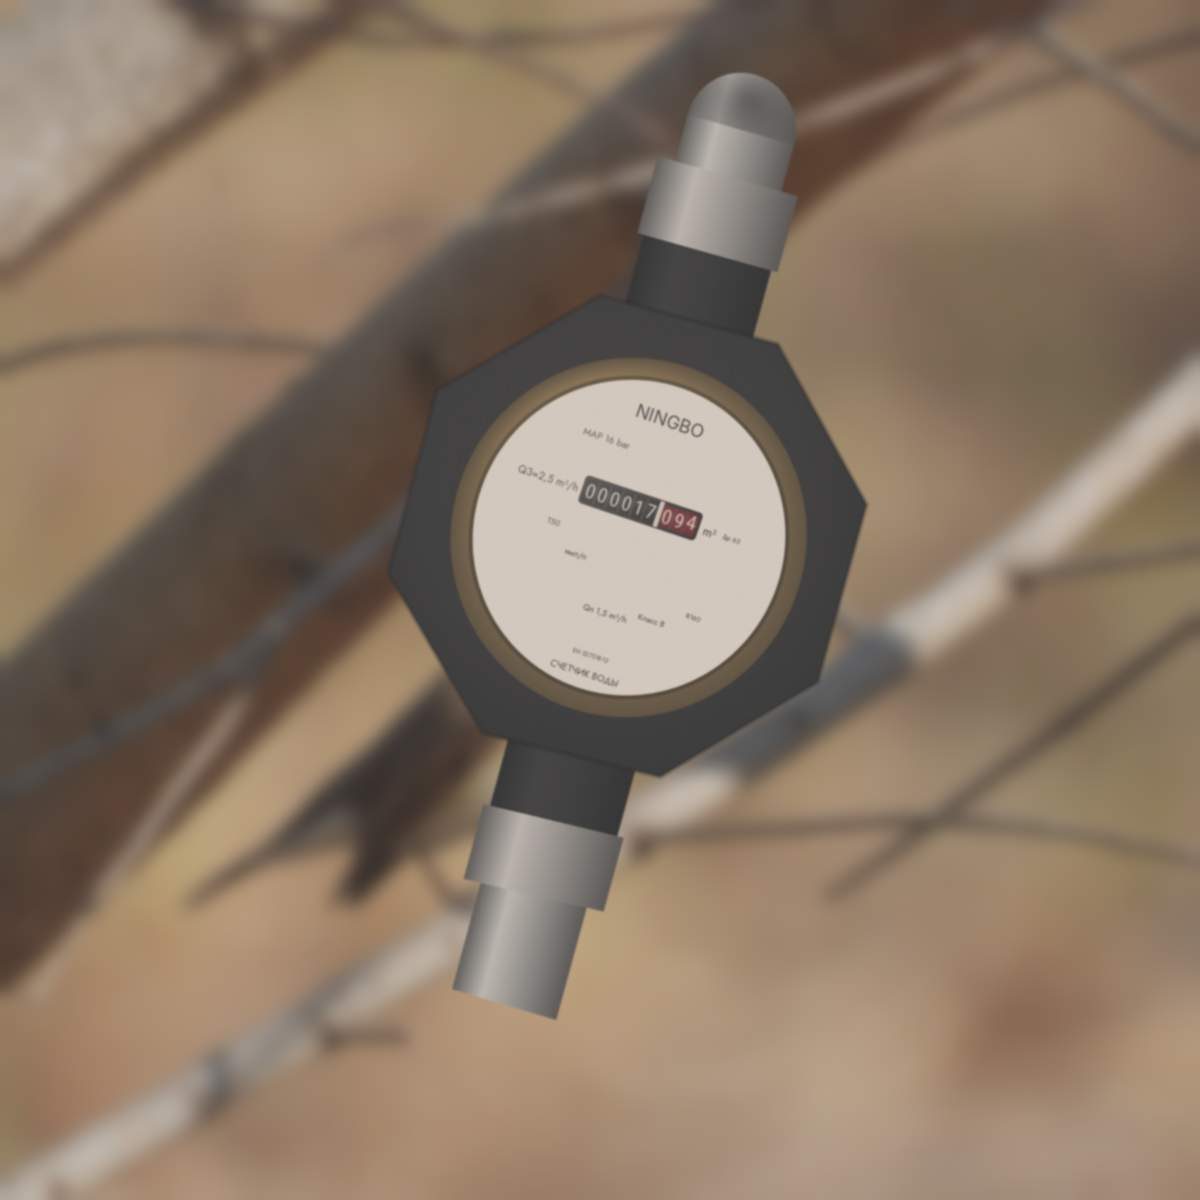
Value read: 17.094
